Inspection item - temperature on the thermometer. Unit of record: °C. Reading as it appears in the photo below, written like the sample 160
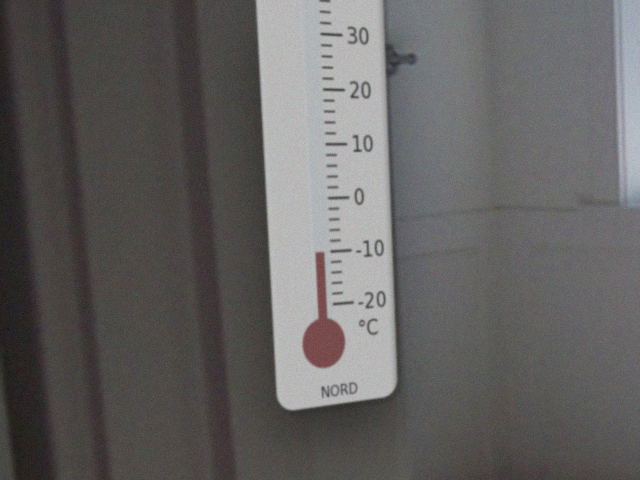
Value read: -10
